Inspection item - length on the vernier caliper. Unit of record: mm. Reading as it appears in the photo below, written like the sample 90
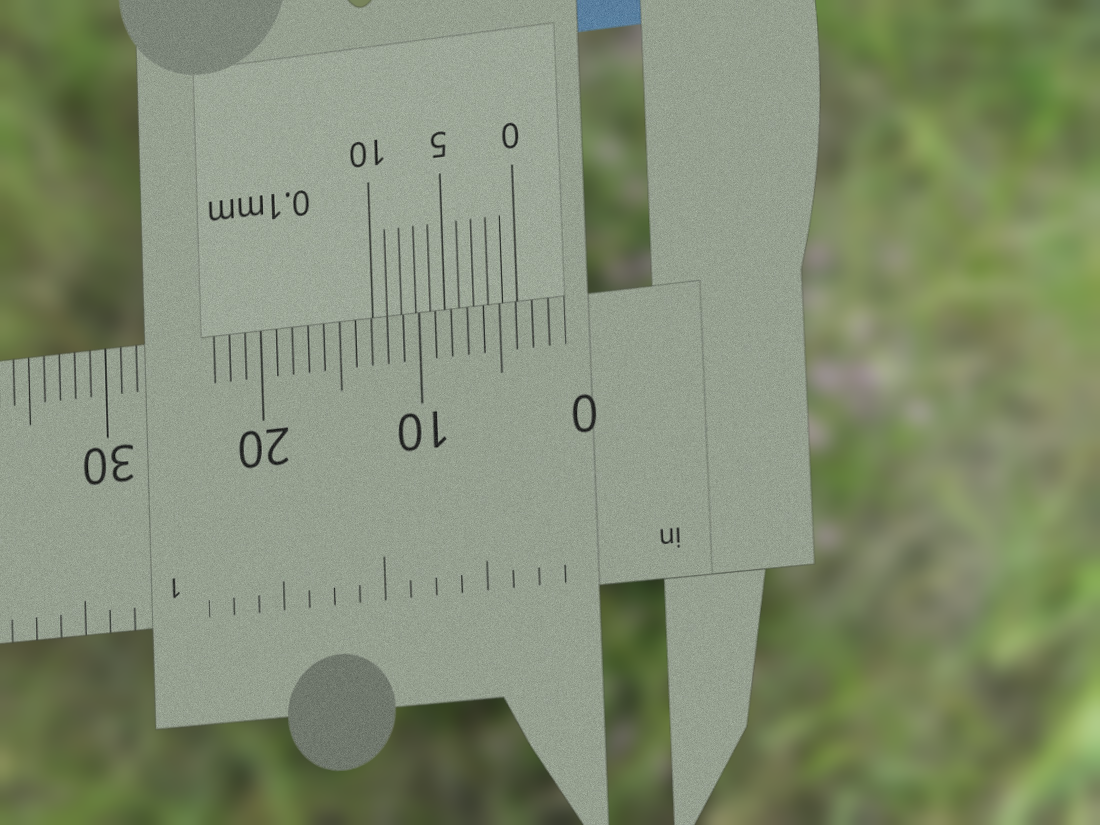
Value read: 3.9
